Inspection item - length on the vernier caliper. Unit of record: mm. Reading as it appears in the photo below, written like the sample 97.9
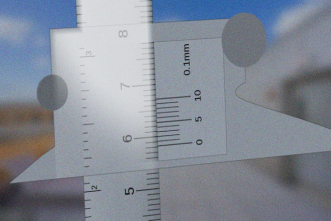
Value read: 58.2
